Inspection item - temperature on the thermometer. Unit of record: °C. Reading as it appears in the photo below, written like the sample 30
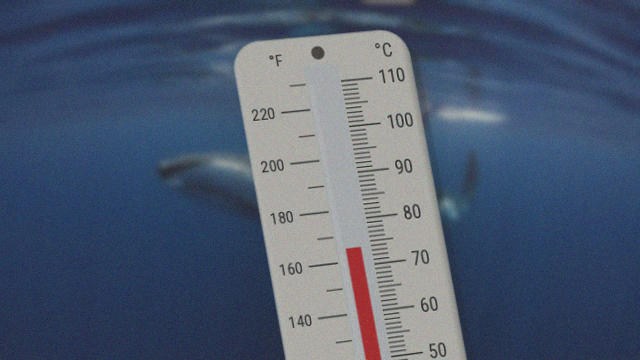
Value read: 74
